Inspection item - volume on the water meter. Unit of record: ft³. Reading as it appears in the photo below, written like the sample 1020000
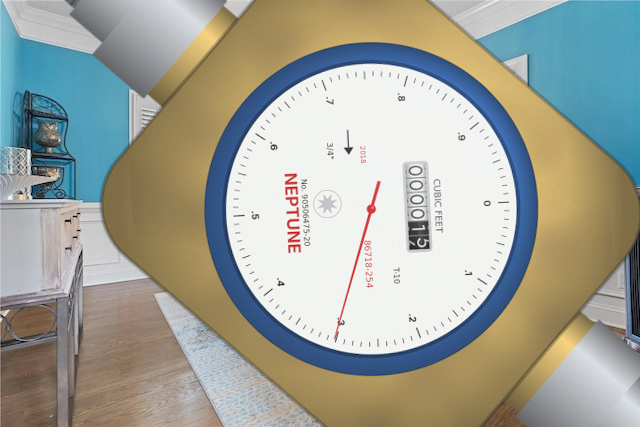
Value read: 15.30
